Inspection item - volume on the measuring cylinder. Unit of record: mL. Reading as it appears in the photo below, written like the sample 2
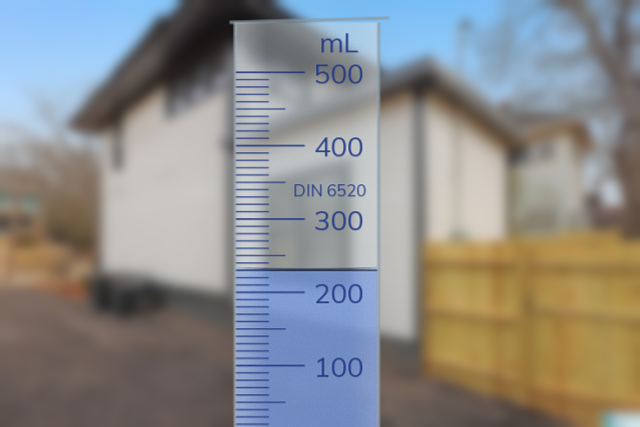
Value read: 230
